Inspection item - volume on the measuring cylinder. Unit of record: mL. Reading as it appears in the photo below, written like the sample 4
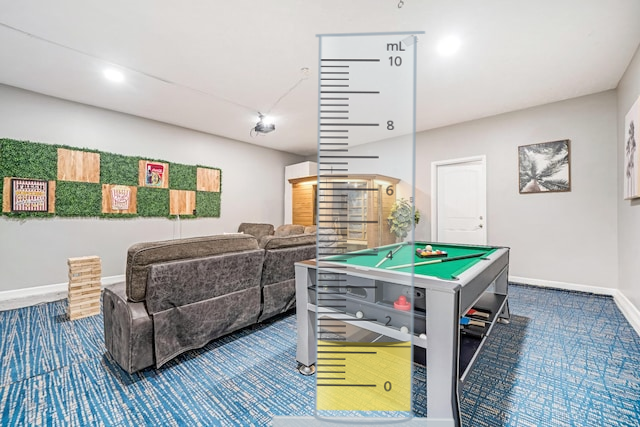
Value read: 1.2
